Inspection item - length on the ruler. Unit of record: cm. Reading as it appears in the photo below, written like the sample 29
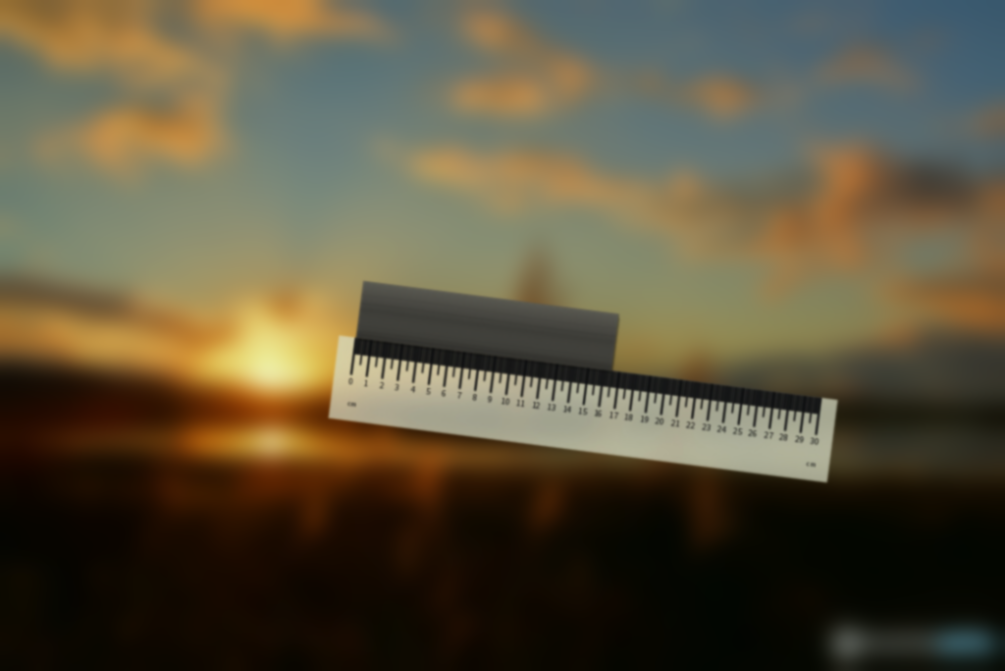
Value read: 16.5
